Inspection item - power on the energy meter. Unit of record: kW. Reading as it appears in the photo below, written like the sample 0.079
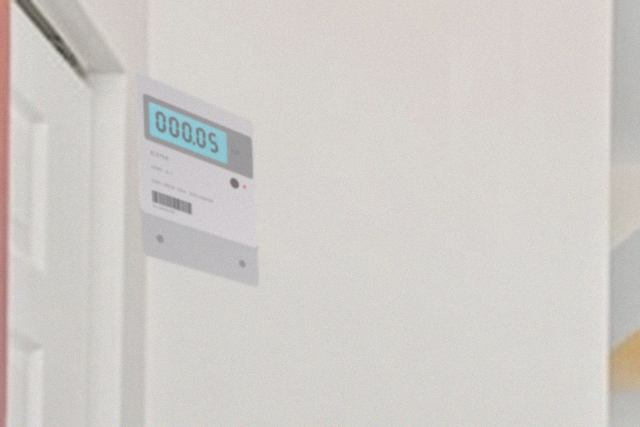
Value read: 0.05
